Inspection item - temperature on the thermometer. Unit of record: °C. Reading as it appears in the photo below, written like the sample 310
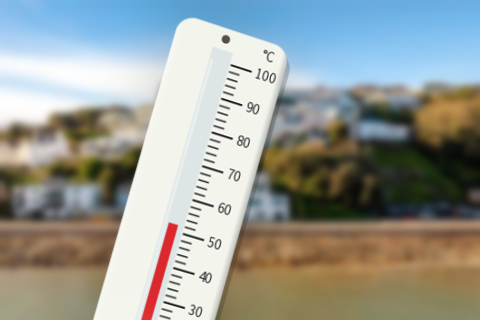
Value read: 52
